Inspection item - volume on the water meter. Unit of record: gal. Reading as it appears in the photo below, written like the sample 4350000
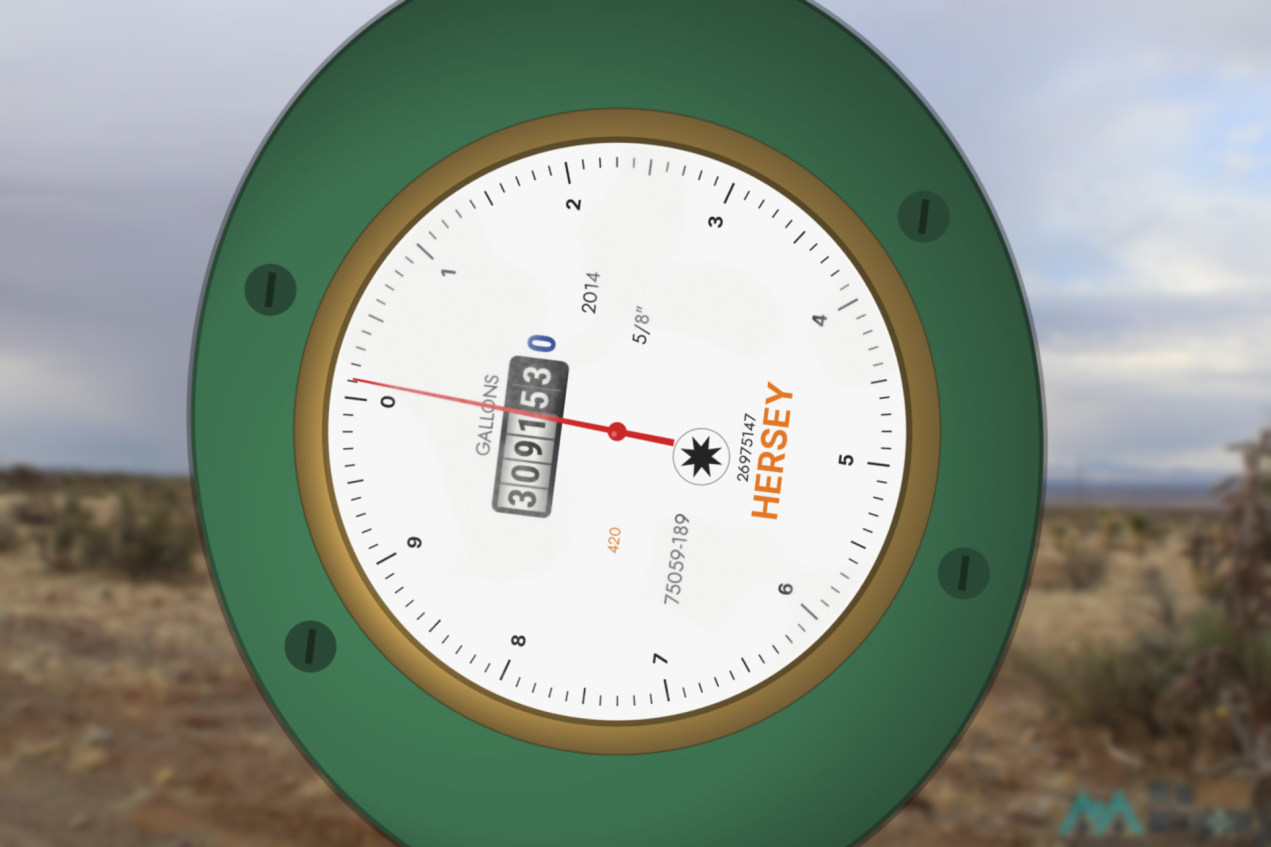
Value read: 3091530.1
